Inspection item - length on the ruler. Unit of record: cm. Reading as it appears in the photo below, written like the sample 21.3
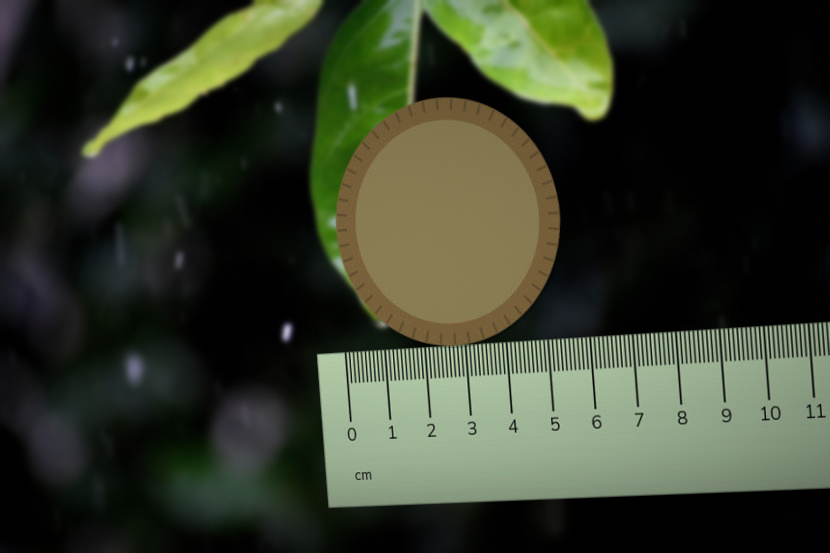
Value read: 5.5
